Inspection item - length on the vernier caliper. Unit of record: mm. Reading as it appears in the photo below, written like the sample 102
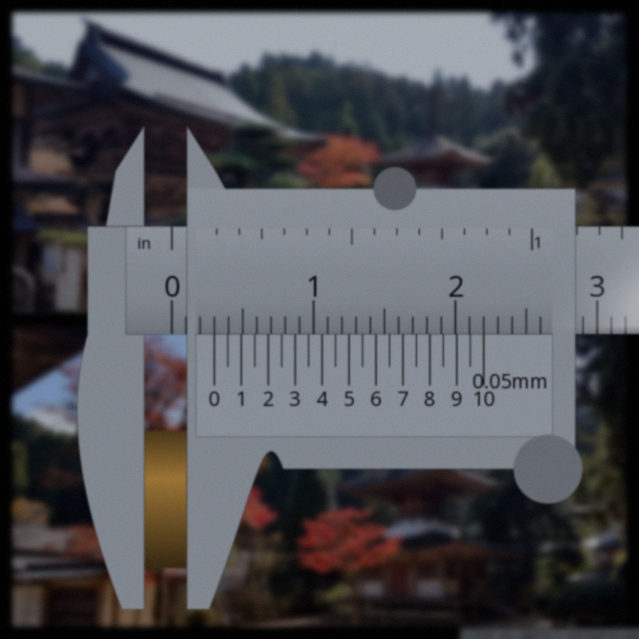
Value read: 3.0
